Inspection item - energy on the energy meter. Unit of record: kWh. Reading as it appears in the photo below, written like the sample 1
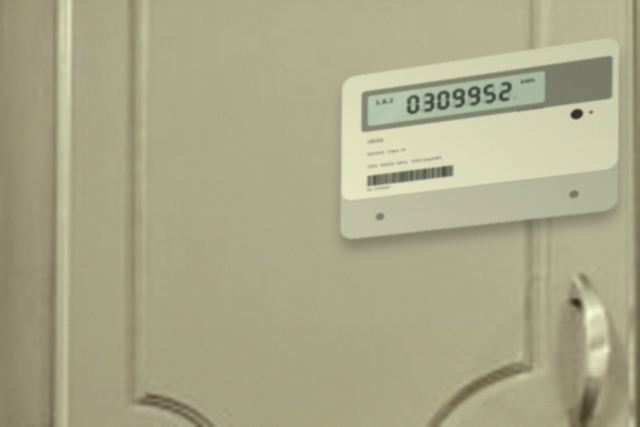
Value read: 309952
